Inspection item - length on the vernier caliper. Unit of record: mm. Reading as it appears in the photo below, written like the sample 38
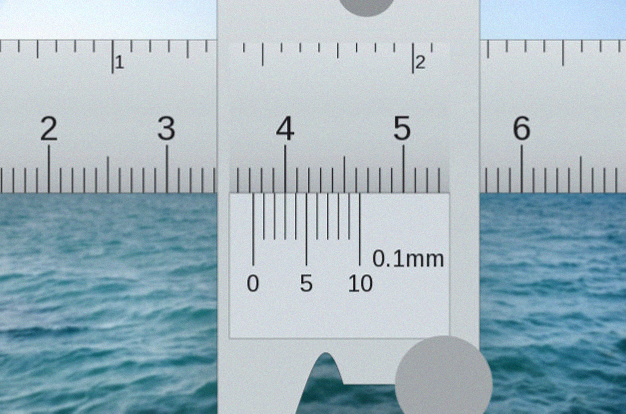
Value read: 37.3
